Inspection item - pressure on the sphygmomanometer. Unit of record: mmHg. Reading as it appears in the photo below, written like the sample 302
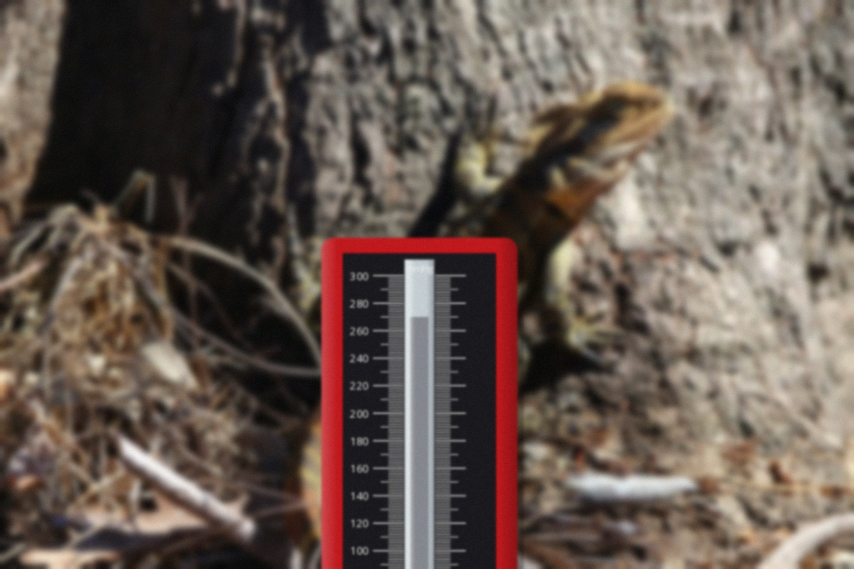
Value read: 270
